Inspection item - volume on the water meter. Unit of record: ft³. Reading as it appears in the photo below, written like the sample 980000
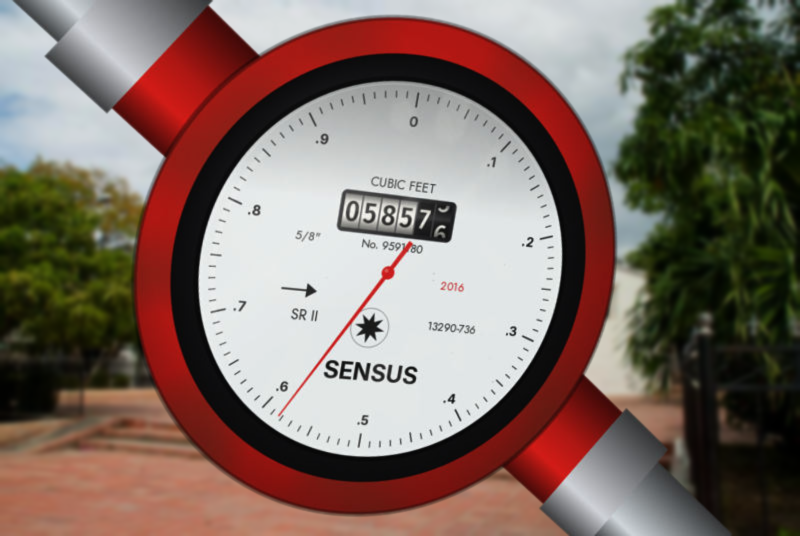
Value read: 58575.58
